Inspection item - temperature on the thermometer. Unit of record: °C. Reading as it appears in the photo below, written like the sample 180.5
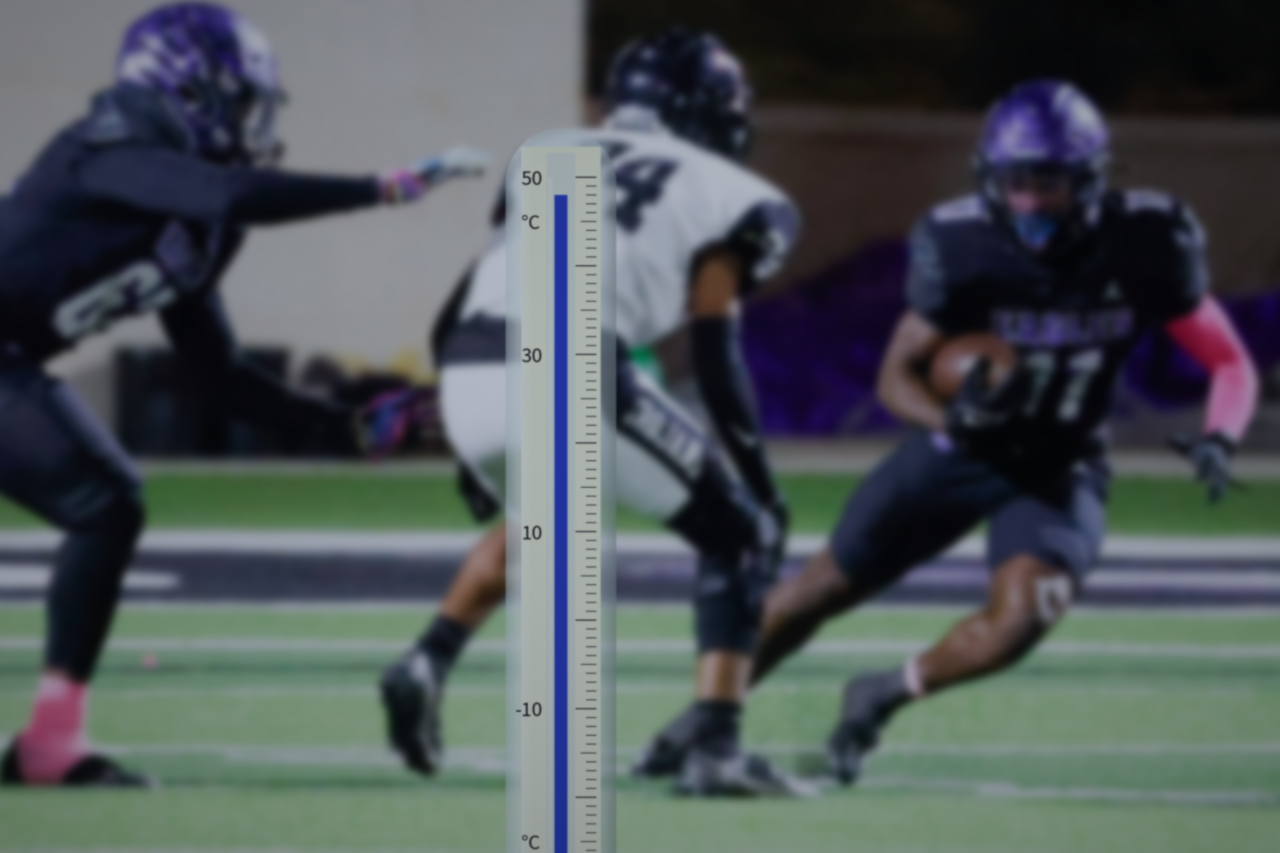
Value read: 48
